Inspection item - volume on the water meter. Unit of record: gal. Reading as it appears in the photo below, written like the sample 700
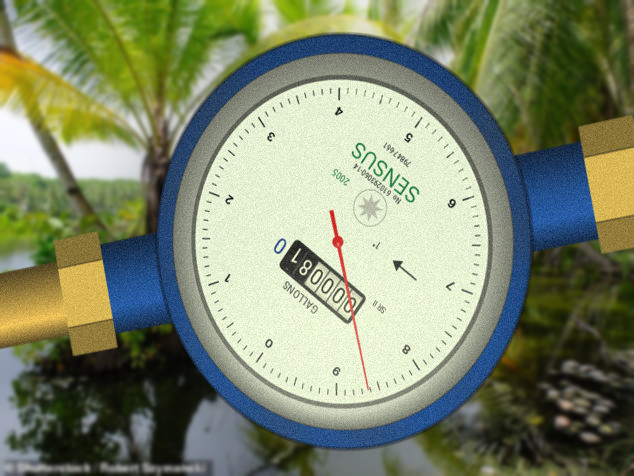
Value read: 808.6
